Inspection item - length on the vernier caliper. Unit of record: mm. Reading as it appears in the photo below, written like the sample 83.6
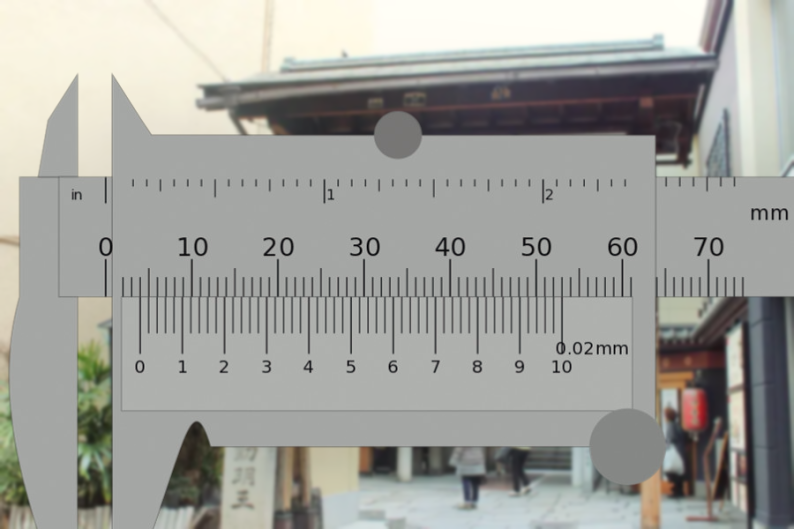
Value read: 4.0
